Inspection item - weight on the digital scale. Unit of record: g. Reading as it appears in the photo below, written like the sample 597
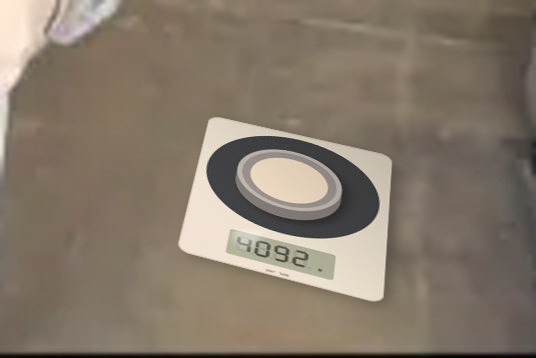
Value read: 4092
